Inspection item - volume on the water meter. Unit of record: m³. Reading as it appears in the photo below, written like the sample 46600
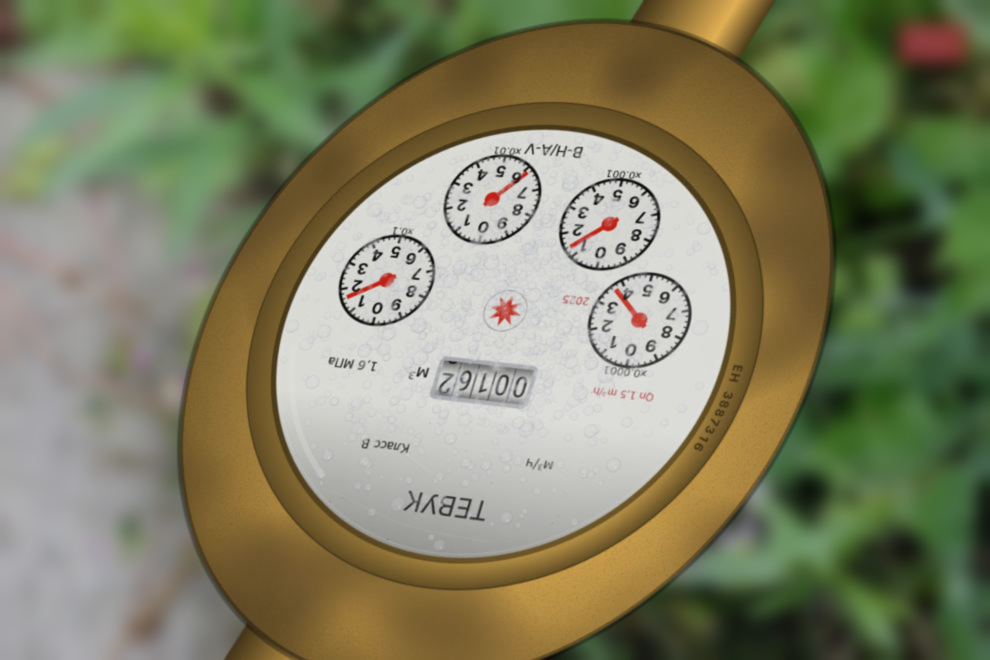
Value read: 162.1613
